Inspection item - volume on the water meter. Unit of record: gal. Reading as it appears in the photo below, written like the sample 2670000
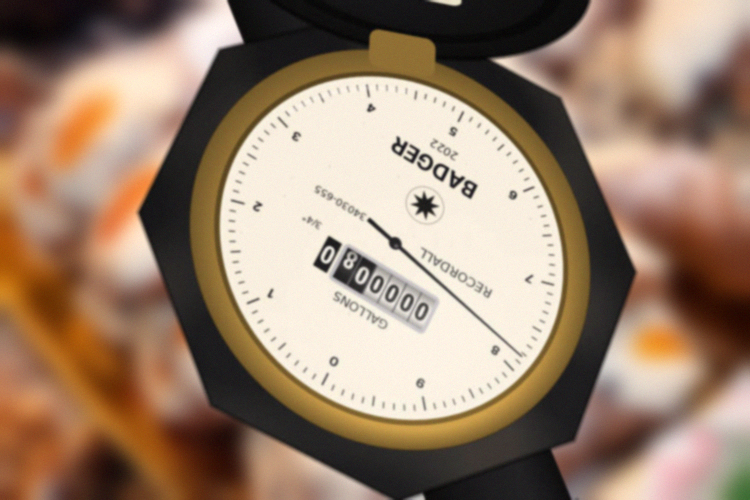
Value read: 77.8
